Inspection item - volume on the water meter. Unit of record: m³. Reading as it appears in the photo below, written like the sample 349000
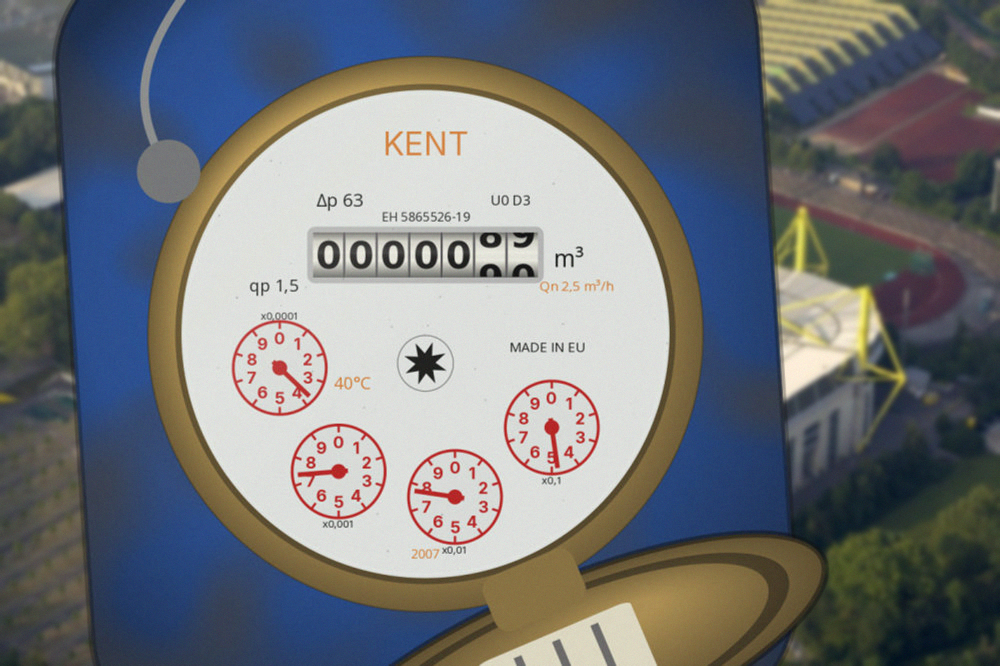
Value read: 89.4773
